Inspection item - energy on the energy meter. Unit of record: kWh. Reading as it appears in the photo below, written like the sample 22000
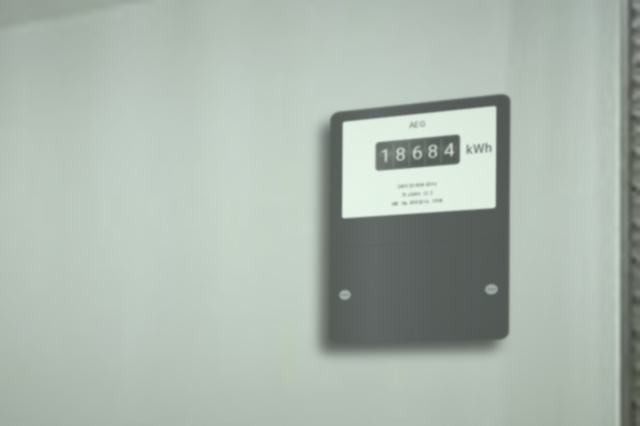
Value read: 18684
